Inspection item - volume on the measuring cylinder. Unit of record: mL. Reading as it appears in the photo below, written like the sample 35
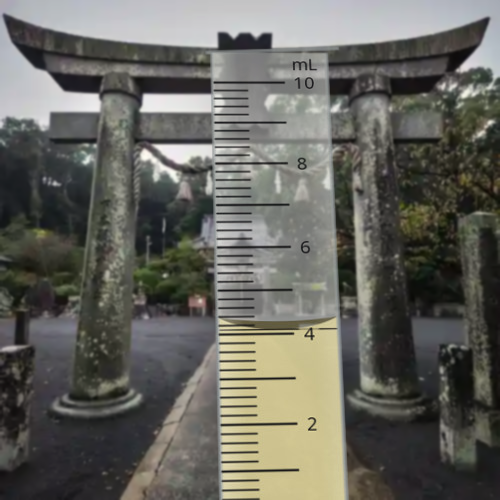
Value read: 4.1
